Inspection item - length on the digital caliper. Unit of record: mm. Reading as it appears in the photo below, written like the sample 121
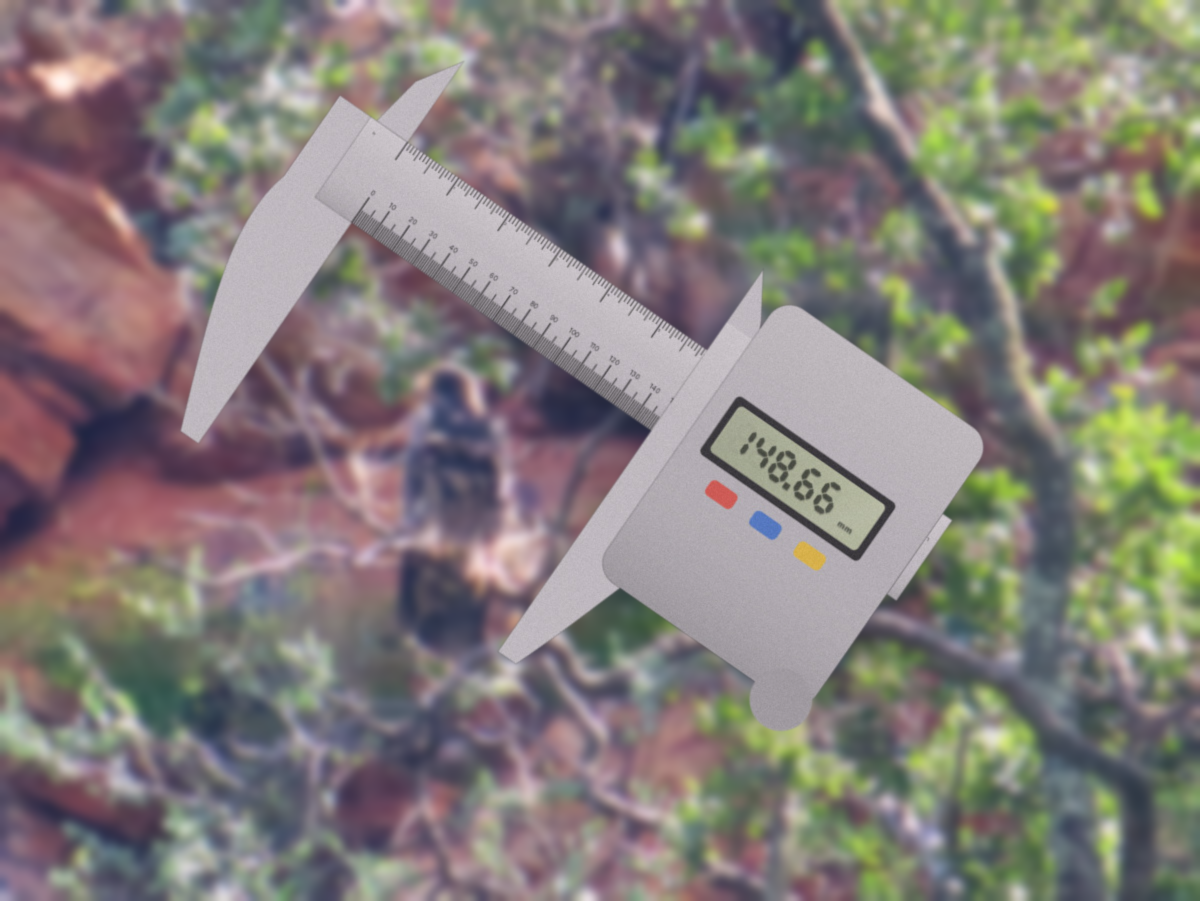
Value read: 148.66
